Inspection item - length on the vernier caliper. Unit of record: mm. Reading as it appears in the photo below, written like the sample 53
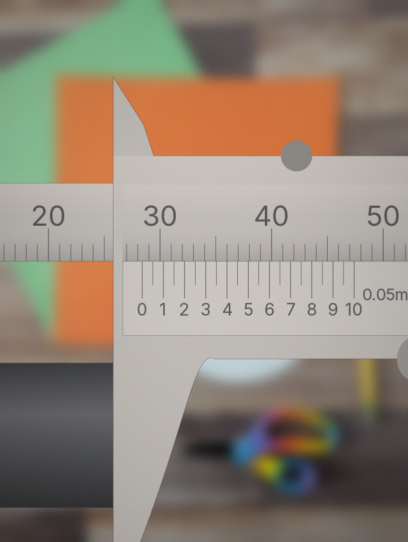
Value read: 28.4
